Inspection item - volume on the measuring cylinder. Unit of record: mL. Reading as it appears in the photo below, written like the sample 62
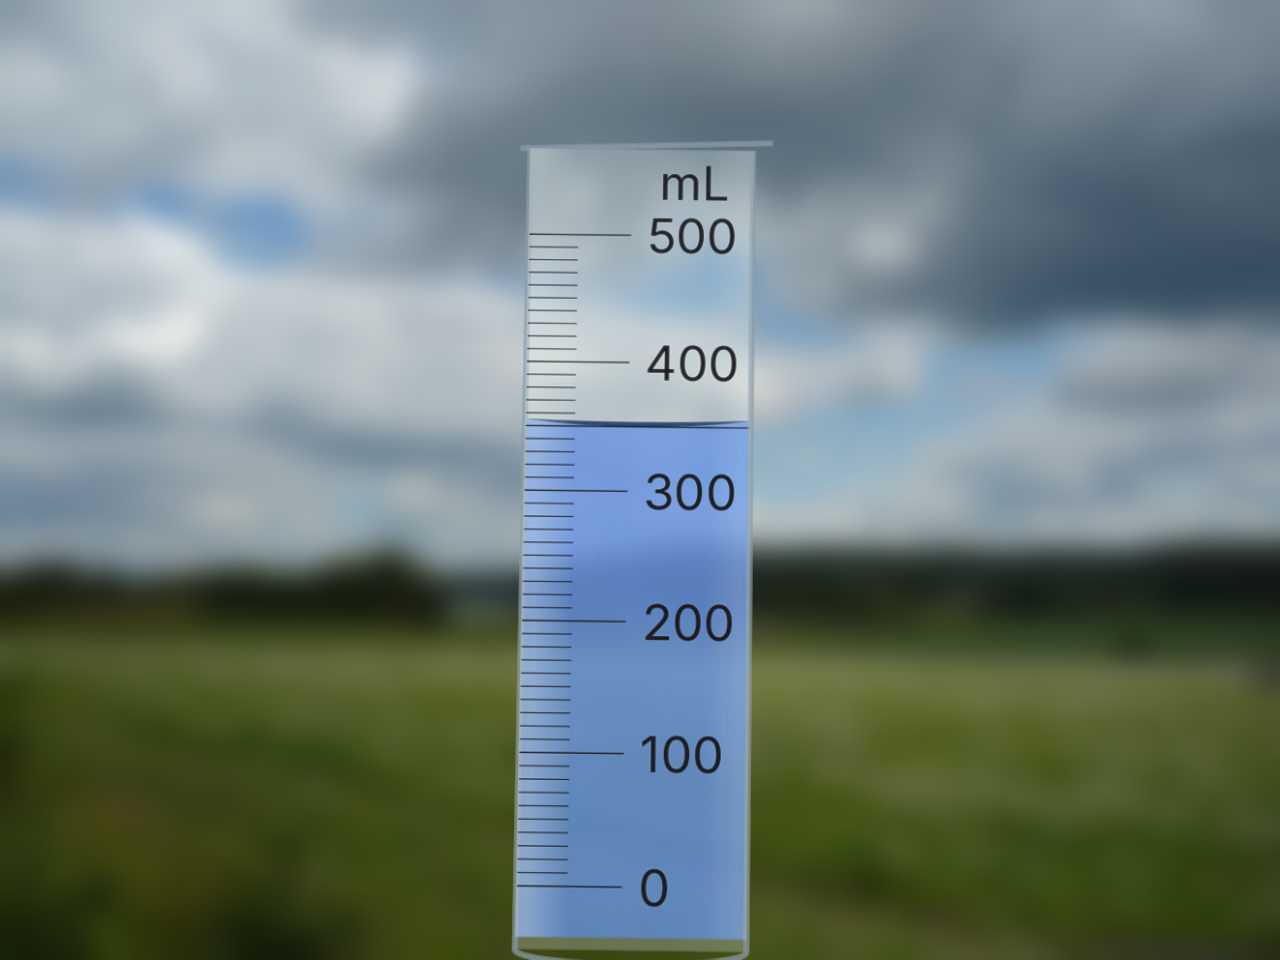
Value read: 350
